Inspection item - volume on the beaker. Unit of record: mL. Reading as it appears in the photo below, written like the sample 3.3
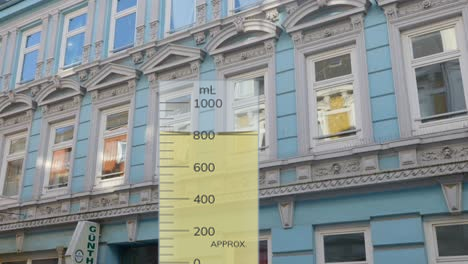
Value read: 800
